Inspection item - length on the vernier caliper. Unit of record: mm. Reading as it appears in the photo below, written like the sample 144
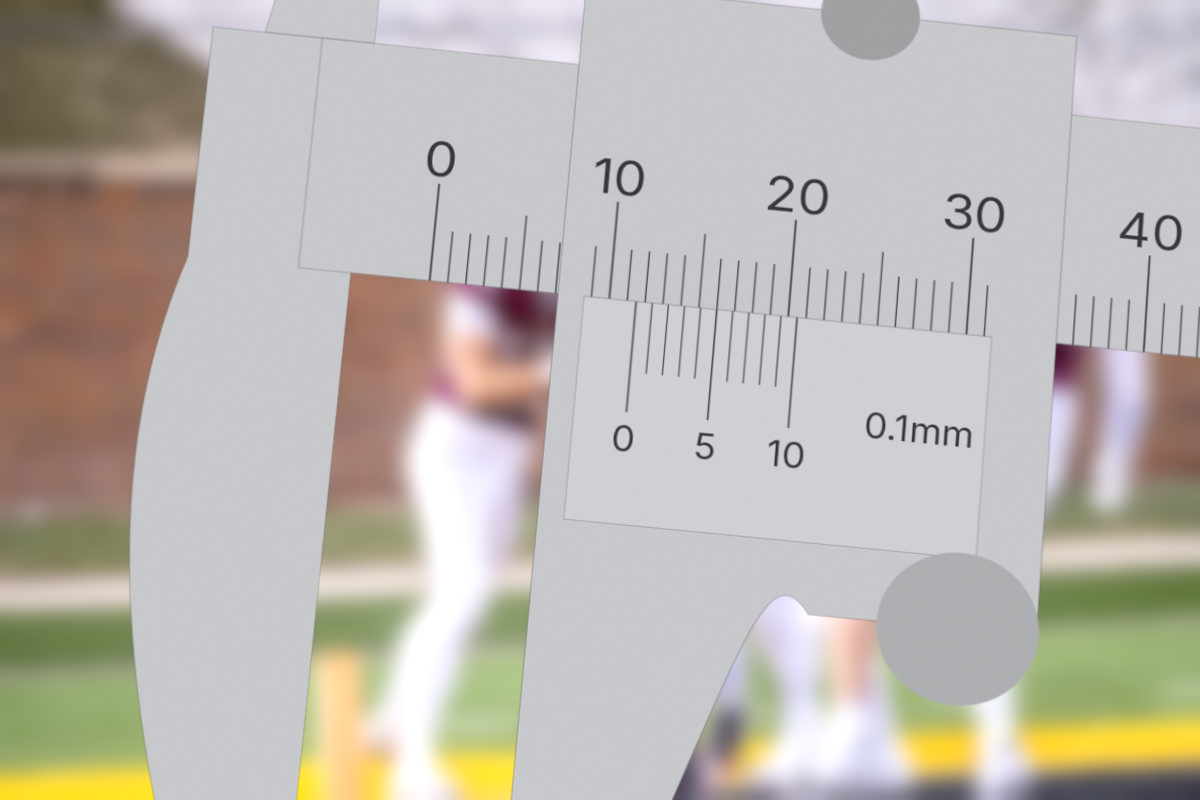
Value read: 11.5
